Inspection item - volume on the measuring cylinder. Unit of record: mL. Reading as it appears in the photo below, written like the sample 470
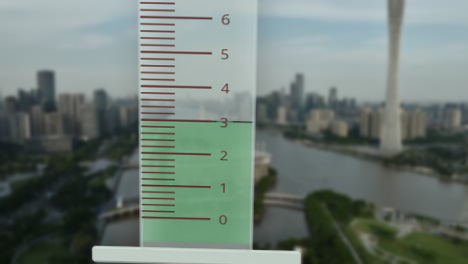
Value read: 3
